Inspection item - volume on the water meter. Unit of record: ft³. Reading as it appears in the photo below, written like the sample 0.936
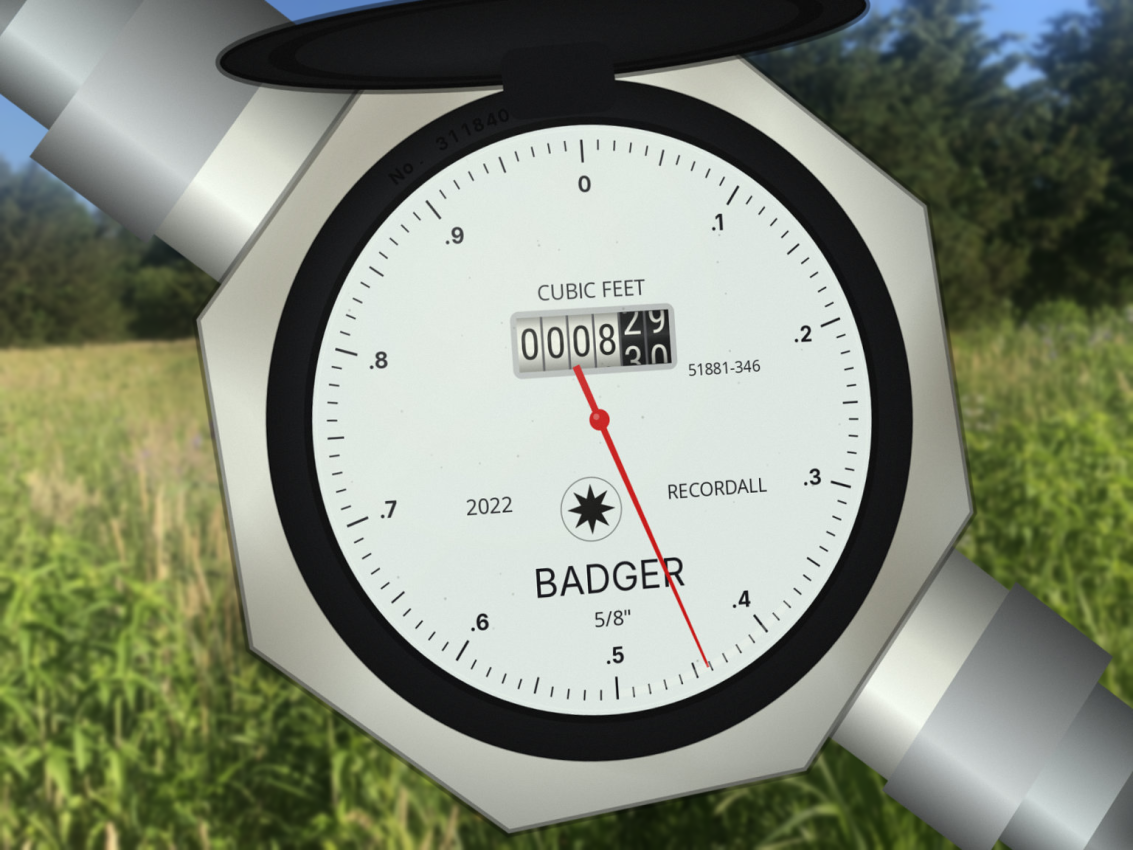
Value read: 829.44
